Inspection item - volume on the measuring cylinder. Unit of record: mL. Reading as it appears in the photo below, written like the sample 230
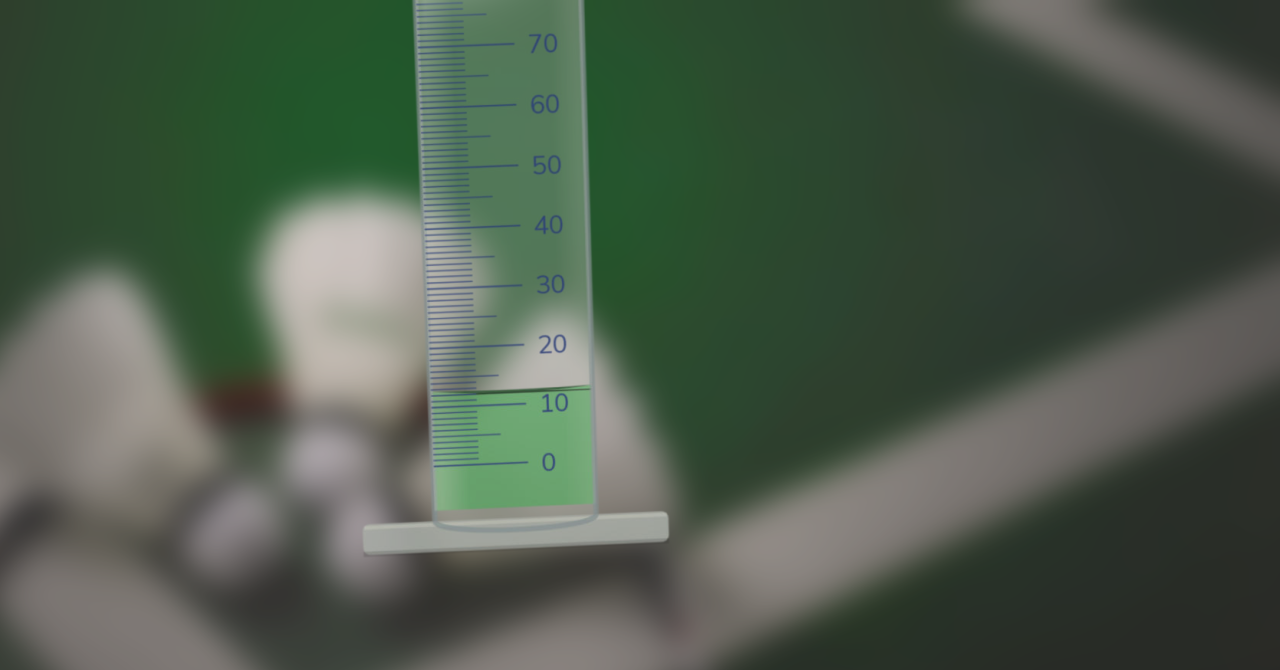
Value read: 12
